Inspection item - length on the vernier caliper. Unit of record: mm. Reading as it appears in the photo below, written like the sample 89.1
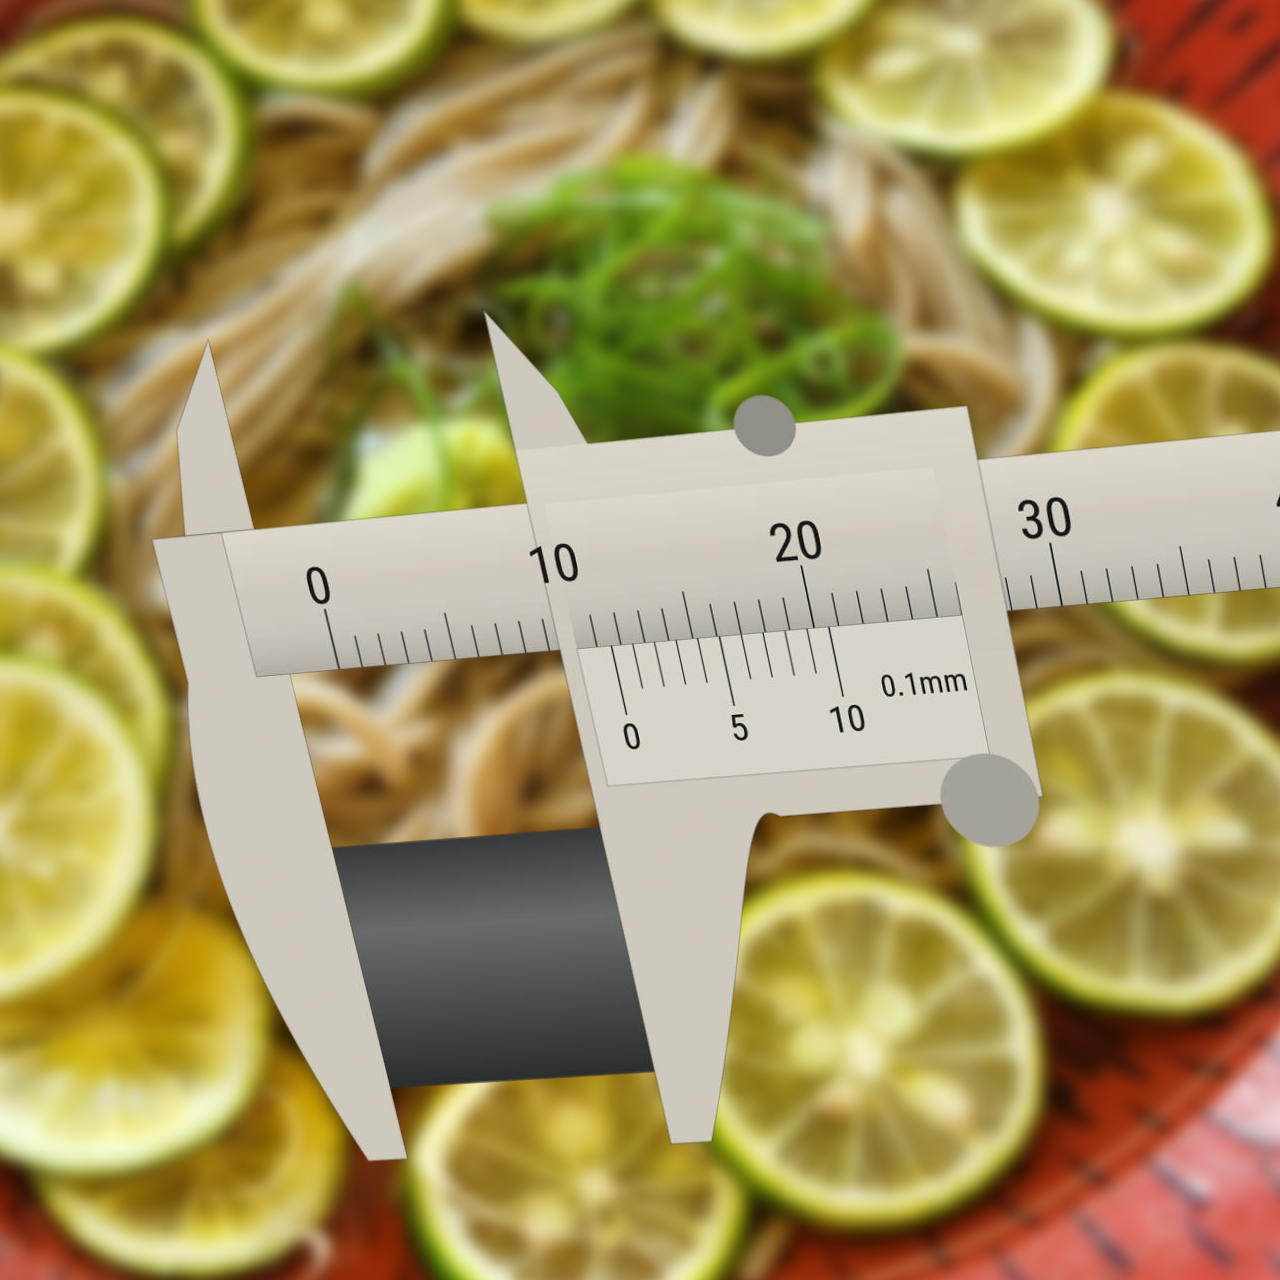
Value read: 11.6
